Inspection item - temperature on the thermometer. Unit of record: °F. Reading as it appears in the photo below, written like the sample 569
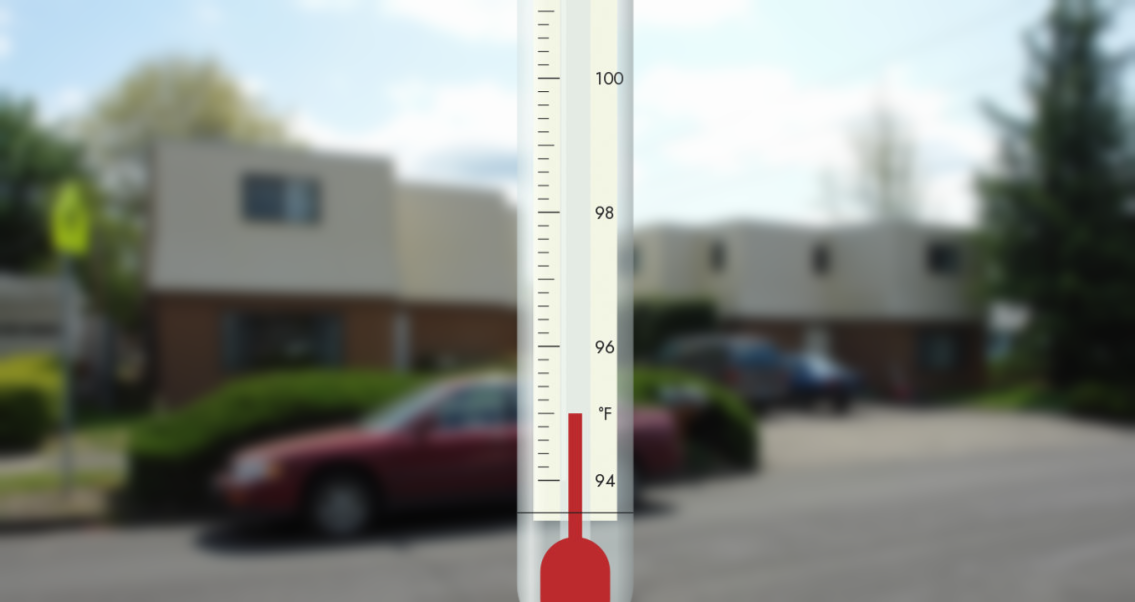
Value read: 95
